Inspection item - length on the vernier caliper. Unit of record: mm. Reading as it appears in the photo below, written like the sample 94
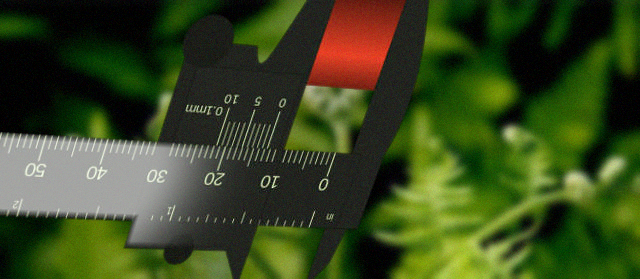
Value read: 12.6
